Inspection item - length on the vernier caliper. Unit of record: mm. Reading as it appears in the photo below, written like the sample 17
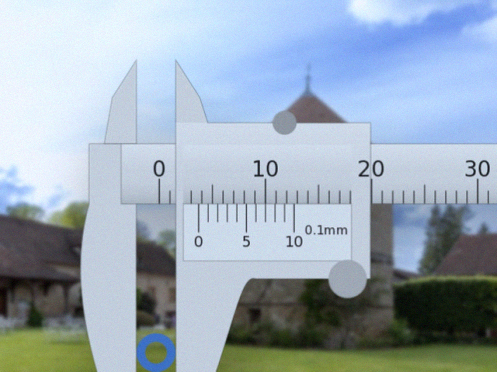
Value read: 3.7
